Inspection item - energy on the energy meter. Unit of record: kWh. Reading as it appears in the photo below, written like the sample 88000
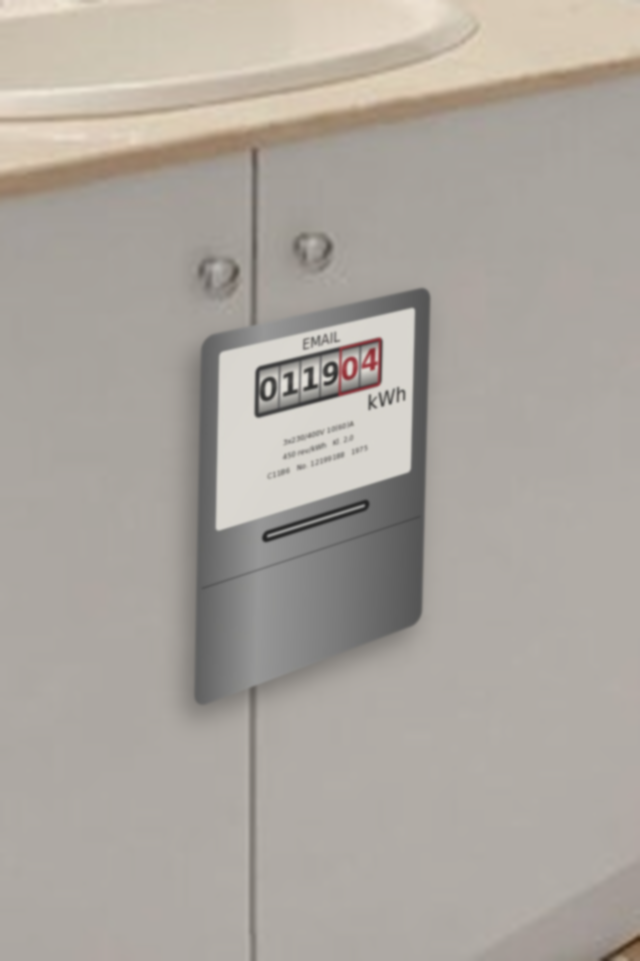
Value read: 119.04
